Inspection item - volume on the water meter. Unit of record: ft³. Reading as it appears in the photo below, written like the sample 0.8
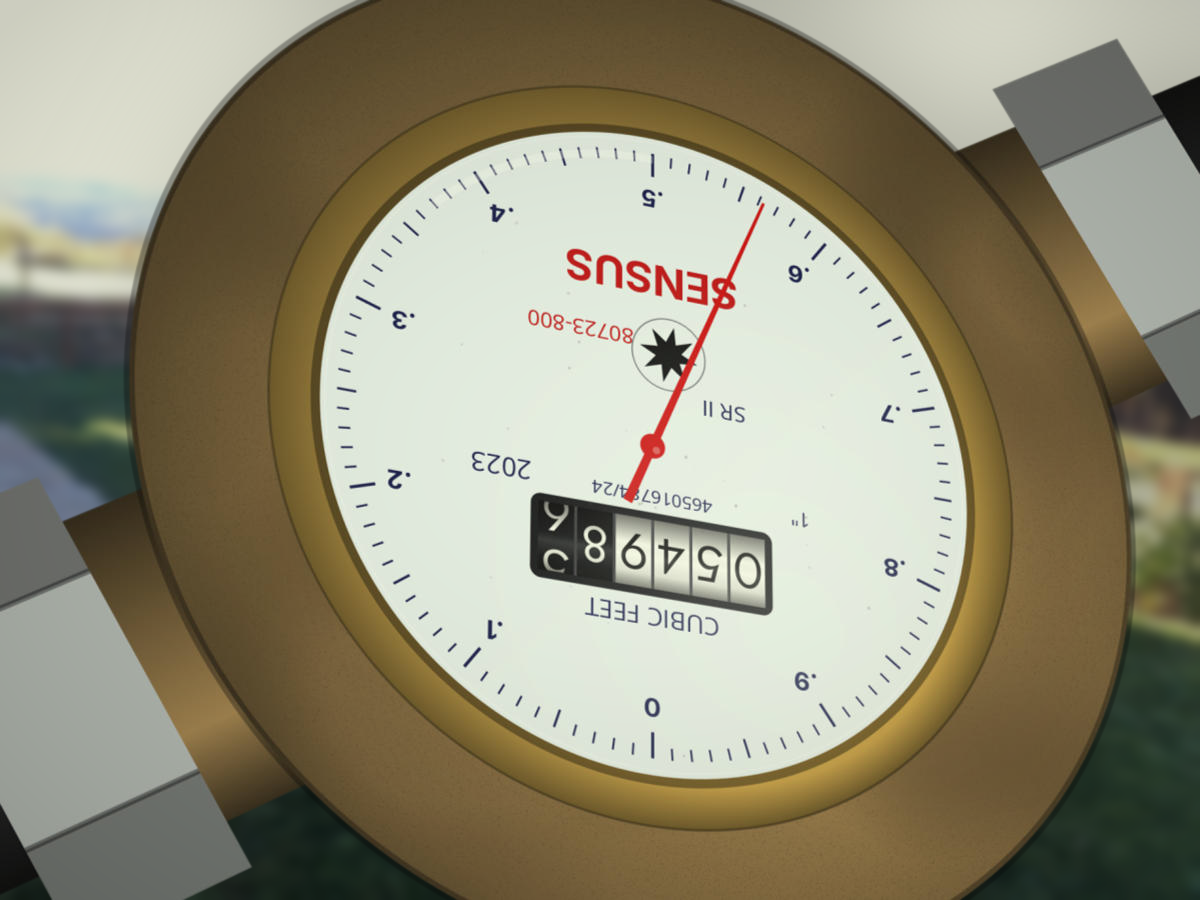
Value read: 54985.56
